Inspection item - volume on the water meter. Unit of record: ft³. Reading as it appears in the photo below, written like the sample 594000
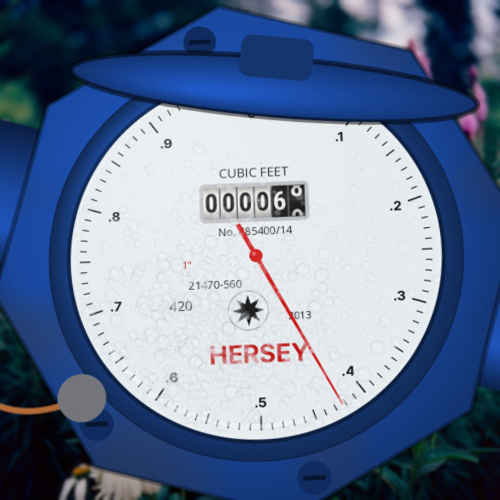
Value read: 68.42
